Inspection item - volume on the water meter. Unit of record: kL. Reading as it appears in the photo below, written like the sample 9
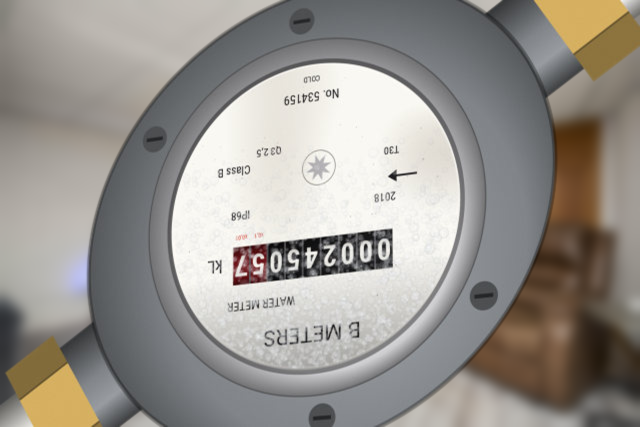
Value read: 2450.57
